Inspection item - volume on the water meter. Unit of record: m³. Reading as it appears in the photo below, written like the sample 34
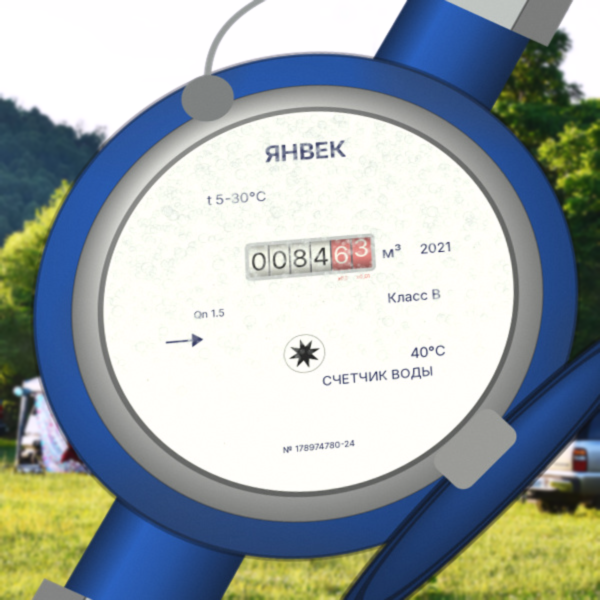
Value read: 84.63
